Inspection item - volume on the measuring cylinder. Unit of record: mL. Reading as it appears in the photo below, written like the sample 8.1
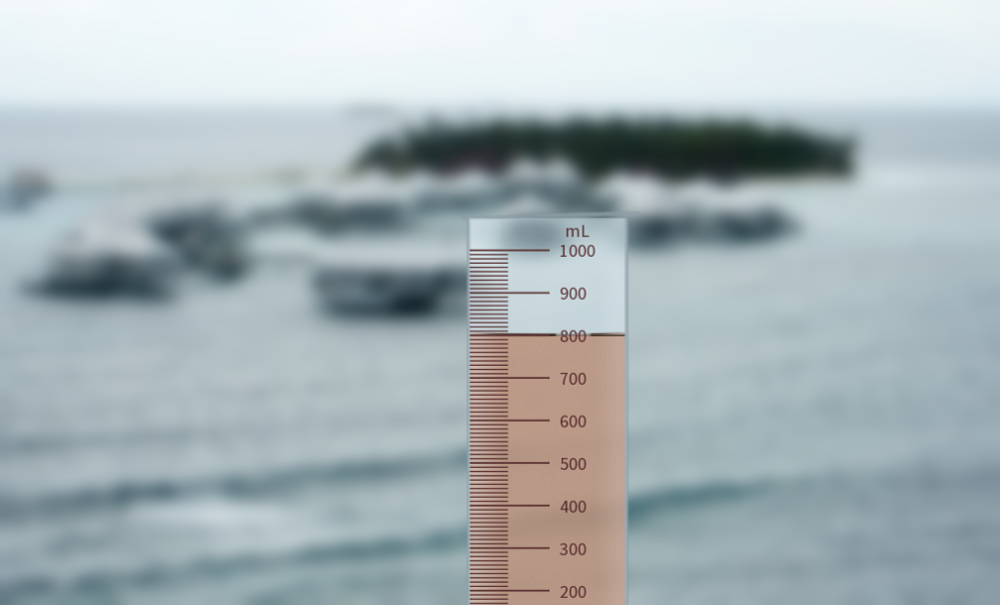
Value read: 800
